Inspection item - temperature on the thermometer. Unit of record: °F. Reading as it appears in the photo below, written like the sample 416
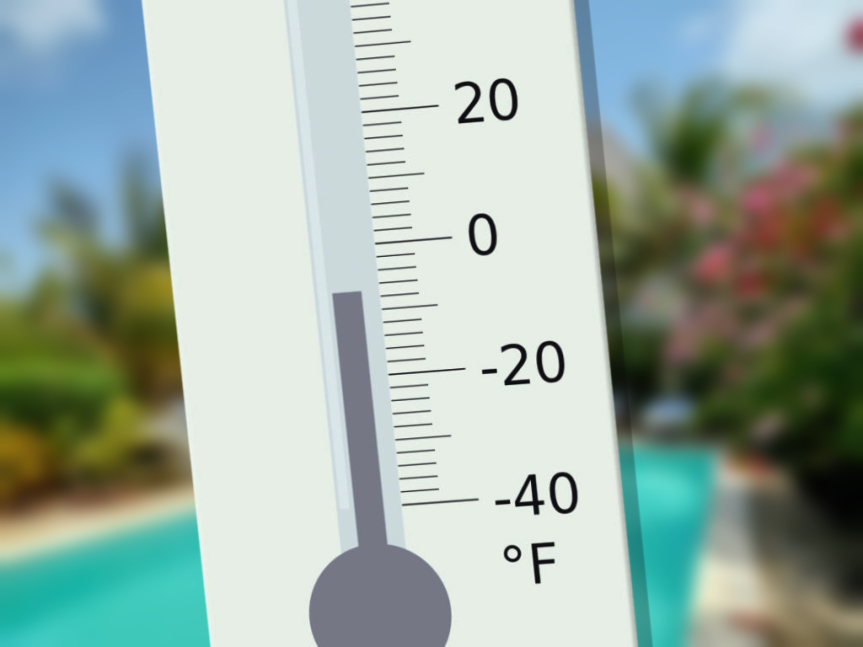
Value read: -7
